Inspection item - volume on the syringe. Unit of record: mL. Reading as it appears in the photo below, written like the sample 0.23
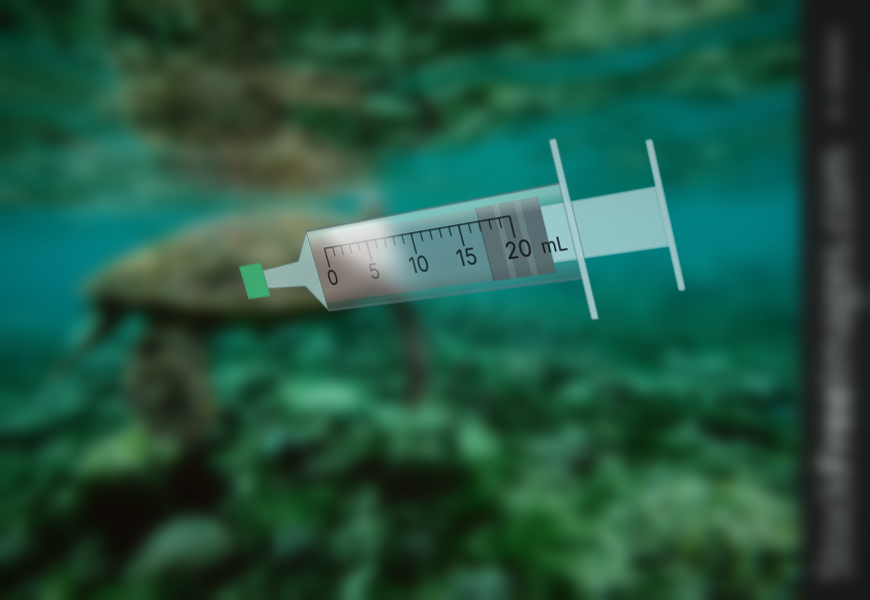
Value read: 17
